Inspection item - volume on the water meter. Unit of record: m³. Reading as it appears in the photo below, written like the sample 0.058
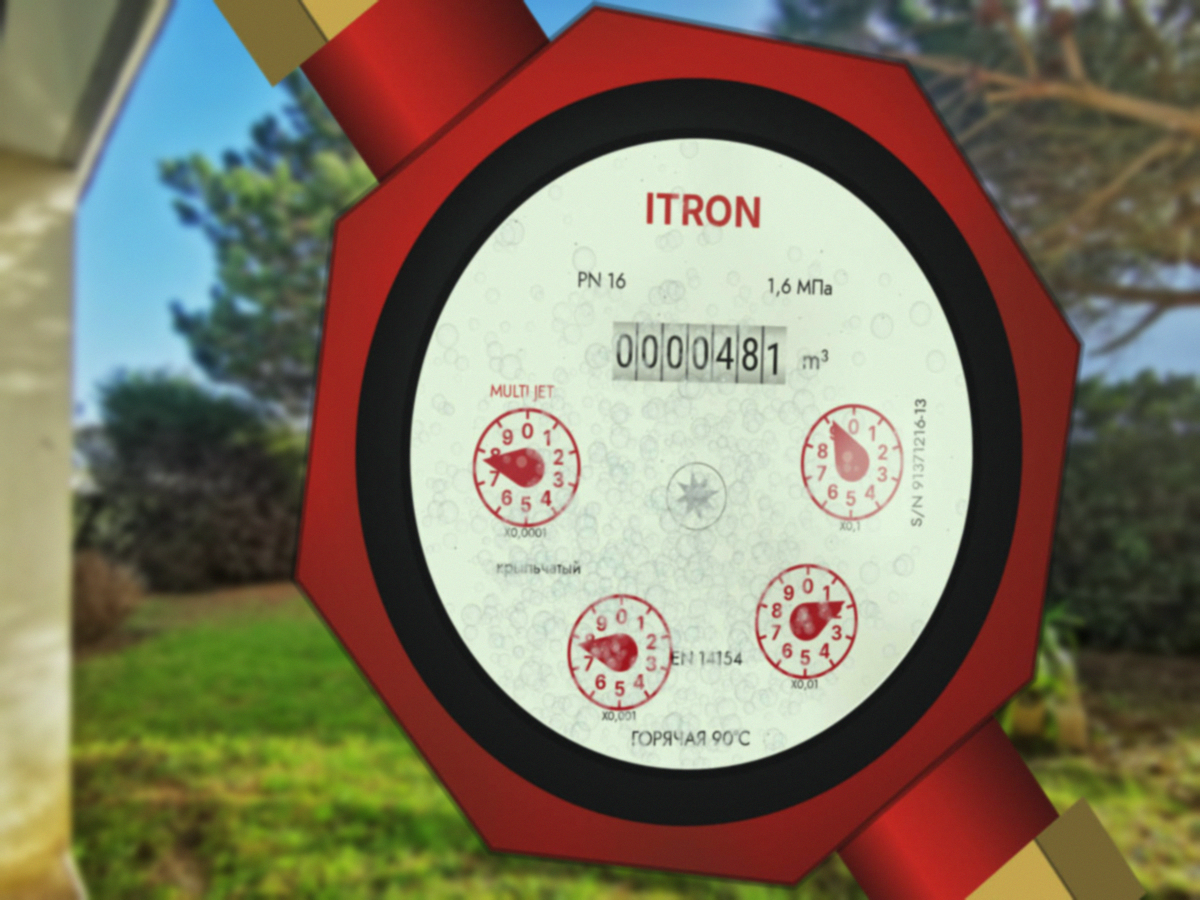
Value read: 480.9177
